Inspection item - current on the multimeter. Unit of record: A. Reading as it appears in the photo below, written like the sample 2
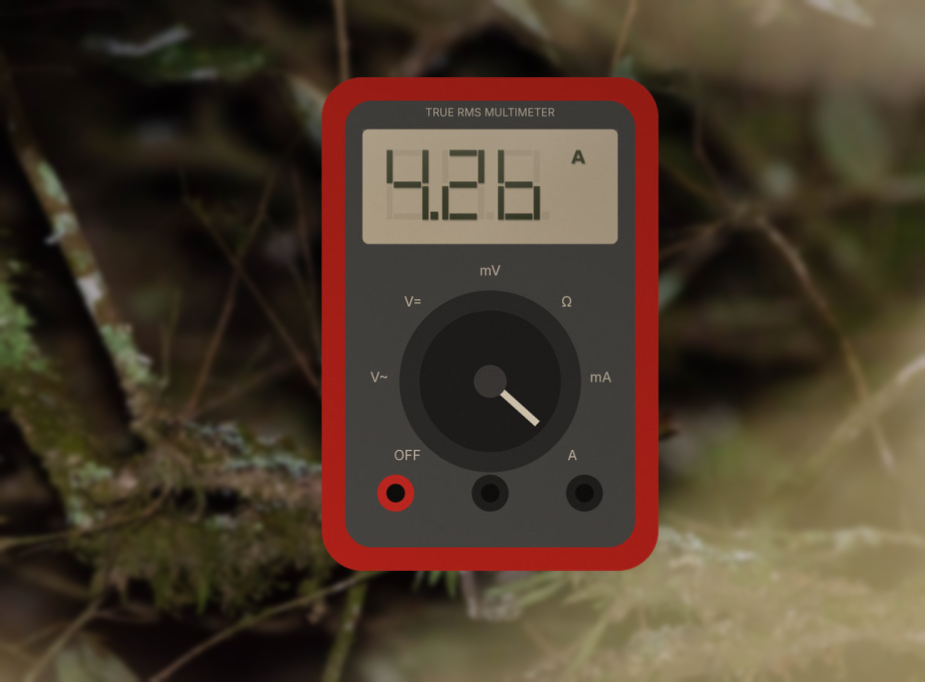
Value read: 4.26
